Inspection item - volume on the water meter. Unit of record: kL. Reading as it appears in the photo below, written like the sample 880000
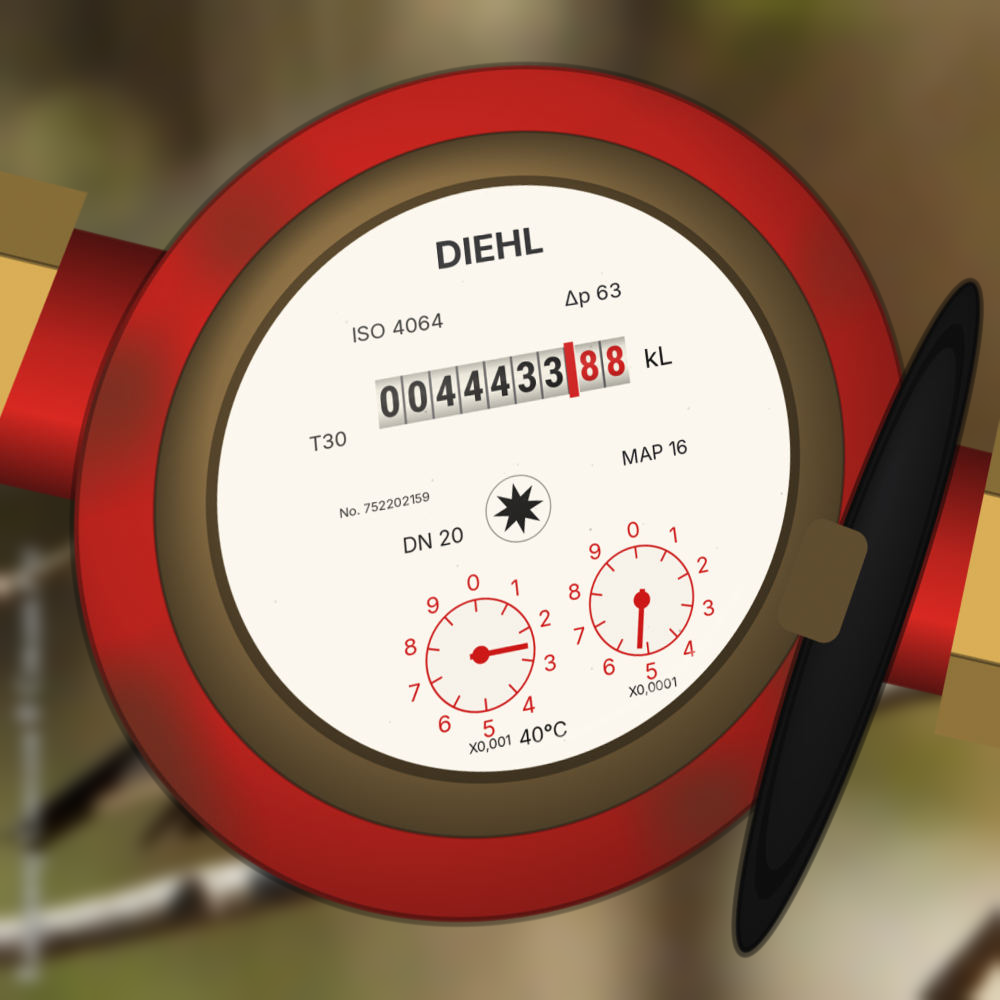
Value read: 44433.8825
